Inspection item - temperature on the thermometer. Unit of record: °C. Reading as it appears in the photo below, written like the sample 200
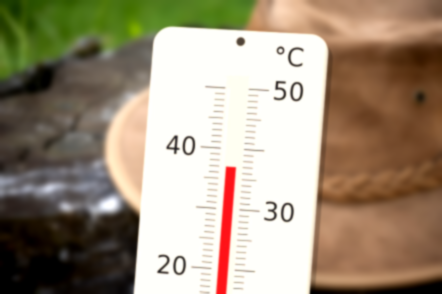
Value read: 37
